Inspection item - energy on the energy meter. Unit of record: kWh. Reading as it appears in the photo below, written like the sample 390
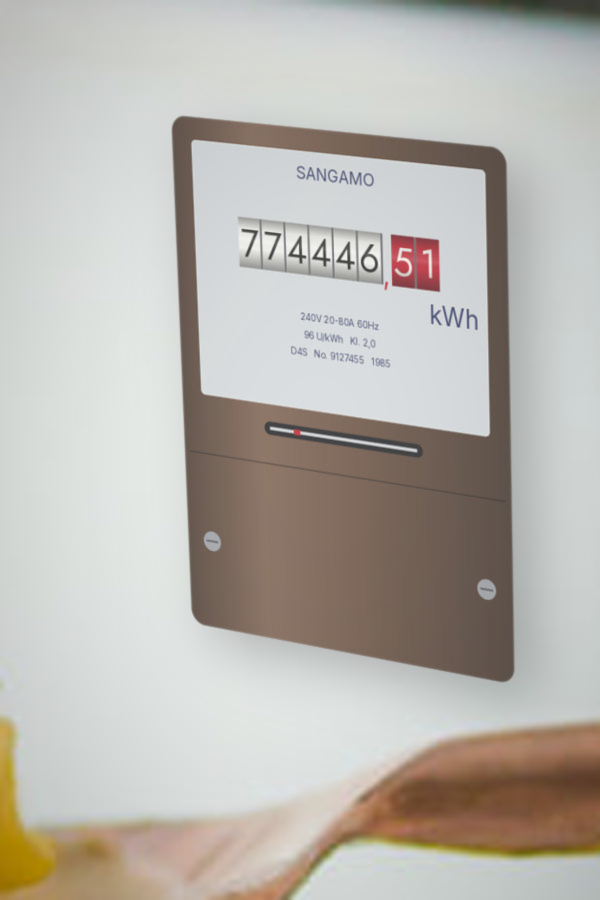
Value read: 774446.51
